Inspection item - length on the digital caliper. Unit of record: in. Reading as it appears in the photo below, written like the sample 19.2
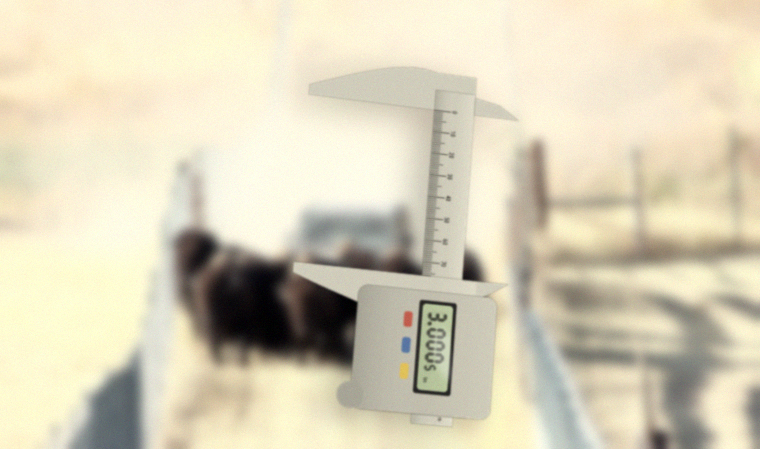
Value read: 3.0005
